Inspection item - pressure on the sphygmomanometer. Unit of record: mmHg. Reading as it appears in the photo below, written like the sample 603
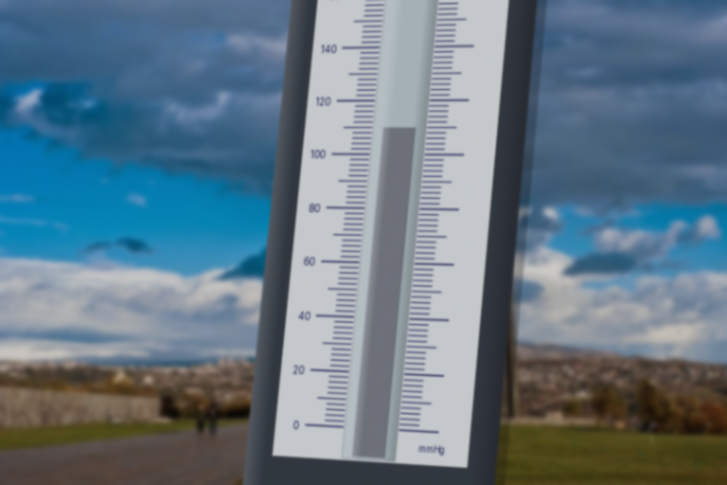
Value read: 110
